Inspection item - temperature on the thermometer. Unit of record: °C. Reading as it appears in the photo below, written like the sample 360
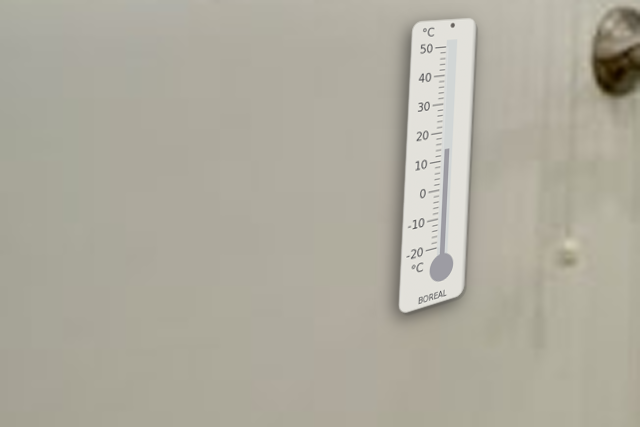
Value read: 14
